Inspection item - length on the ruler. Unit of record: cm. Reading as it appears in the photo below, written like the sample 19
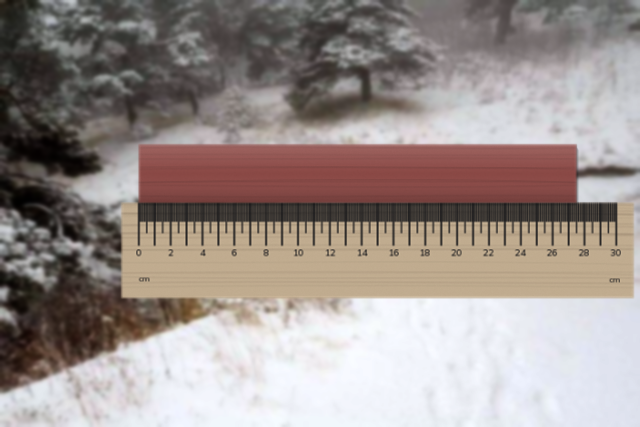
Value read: 27.5
